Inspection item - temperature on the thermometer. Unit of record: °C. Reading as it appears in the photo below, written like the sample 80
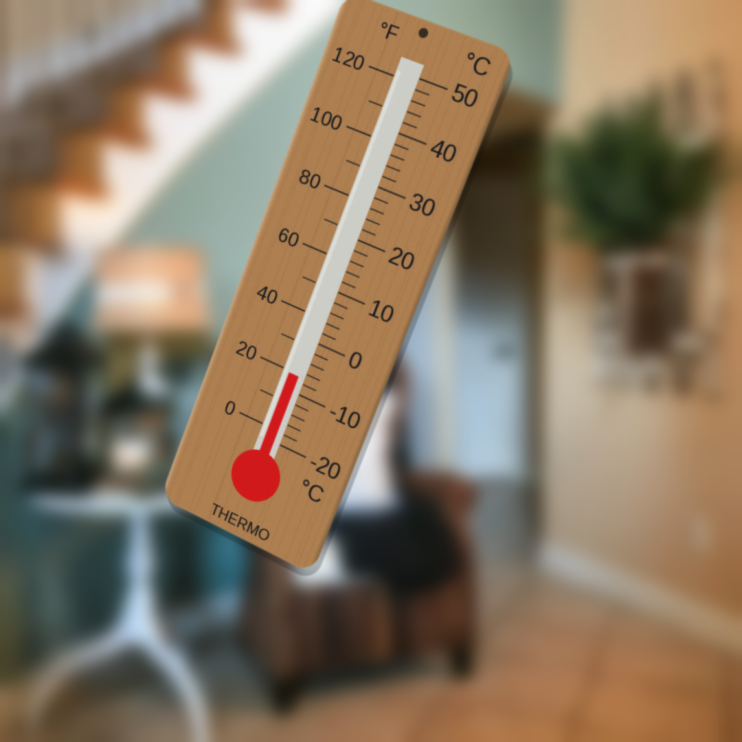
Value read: -7
